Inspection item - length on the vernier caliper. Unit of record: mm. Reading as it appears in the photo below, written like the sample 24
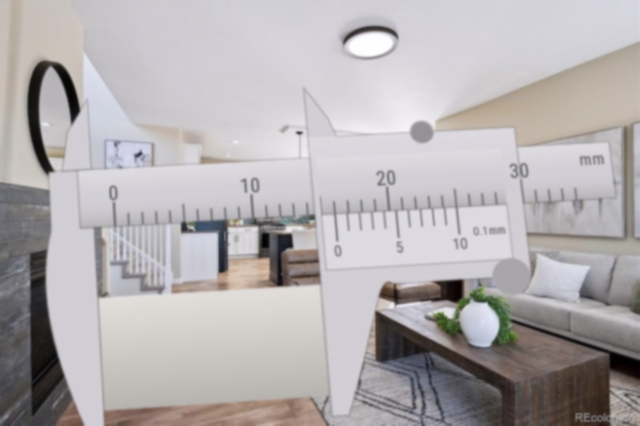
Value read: 16.0
